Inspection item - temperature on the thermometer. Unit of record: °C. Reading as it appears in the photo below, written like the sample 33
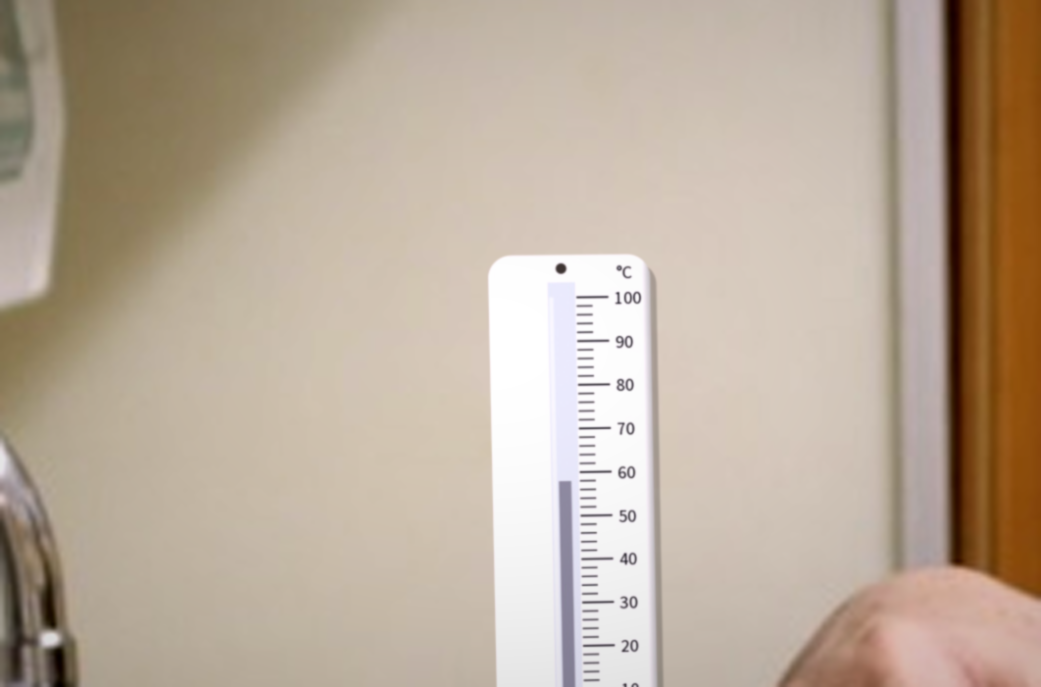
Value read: 58
